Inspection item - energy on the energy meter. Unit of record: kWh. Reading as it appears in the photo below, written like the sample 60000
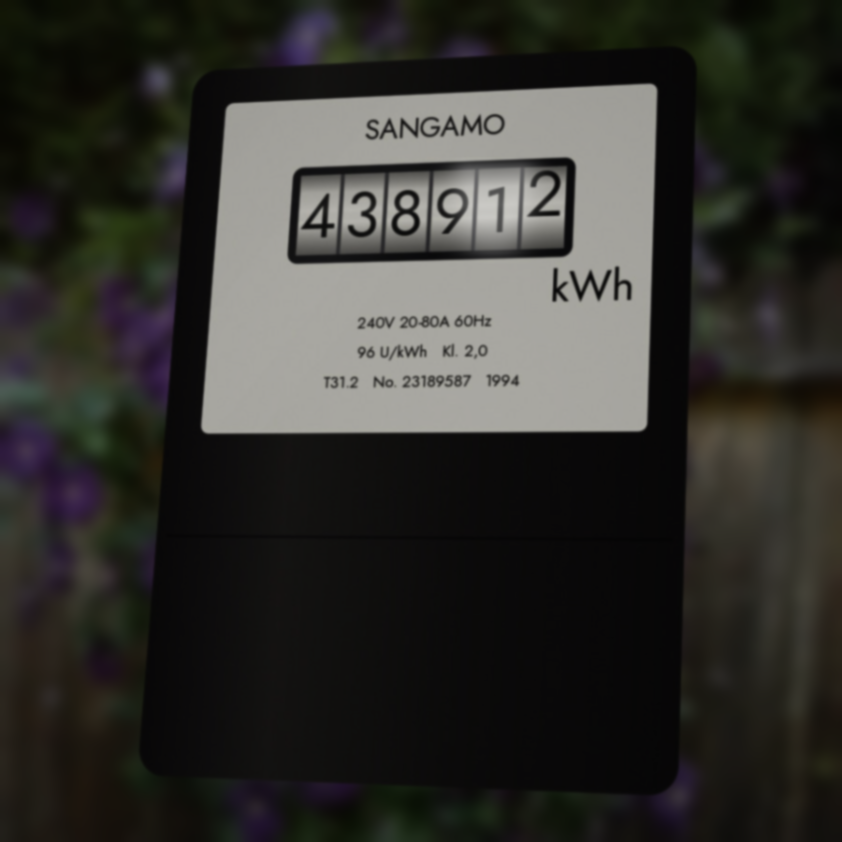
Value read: 438912
